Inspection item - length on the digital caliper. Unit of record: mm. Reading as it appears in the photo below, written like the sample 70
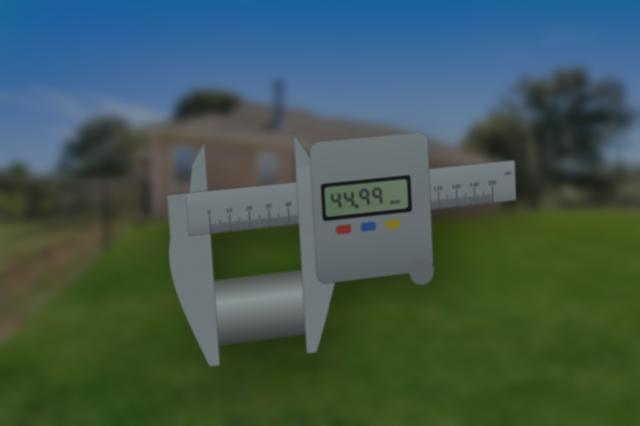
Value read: 44.99
